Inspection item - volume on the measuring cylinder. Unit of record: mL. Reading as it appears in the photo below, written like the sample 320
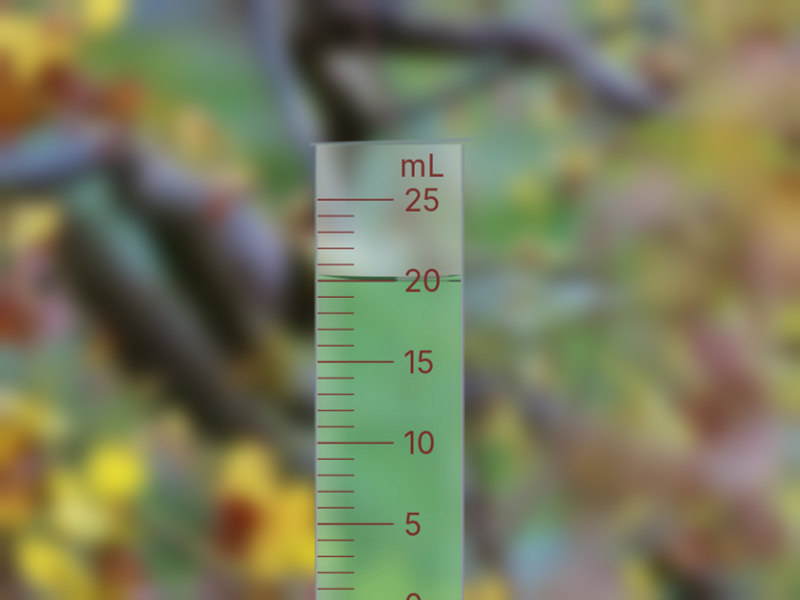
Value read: 20
